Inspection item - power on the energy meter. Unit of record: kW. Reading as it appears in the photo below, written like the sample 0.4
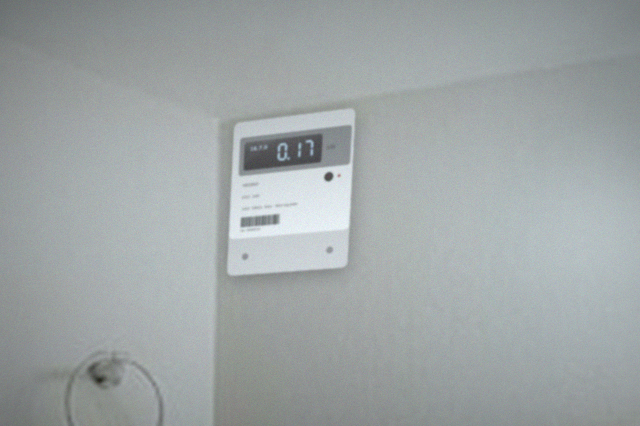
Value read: 0.17
